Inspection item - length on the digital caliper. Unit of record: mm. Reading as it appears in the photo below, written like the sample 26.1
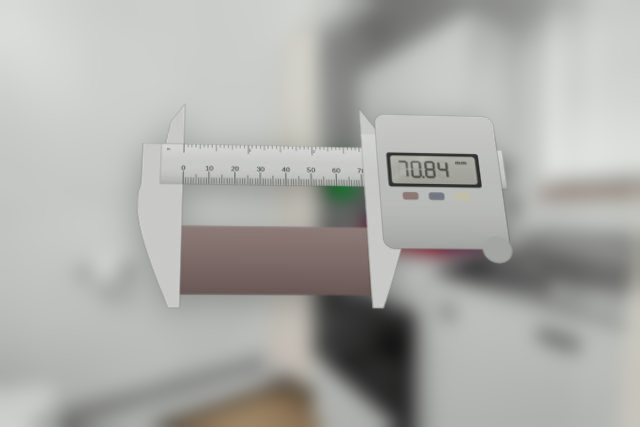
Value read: 70.84
